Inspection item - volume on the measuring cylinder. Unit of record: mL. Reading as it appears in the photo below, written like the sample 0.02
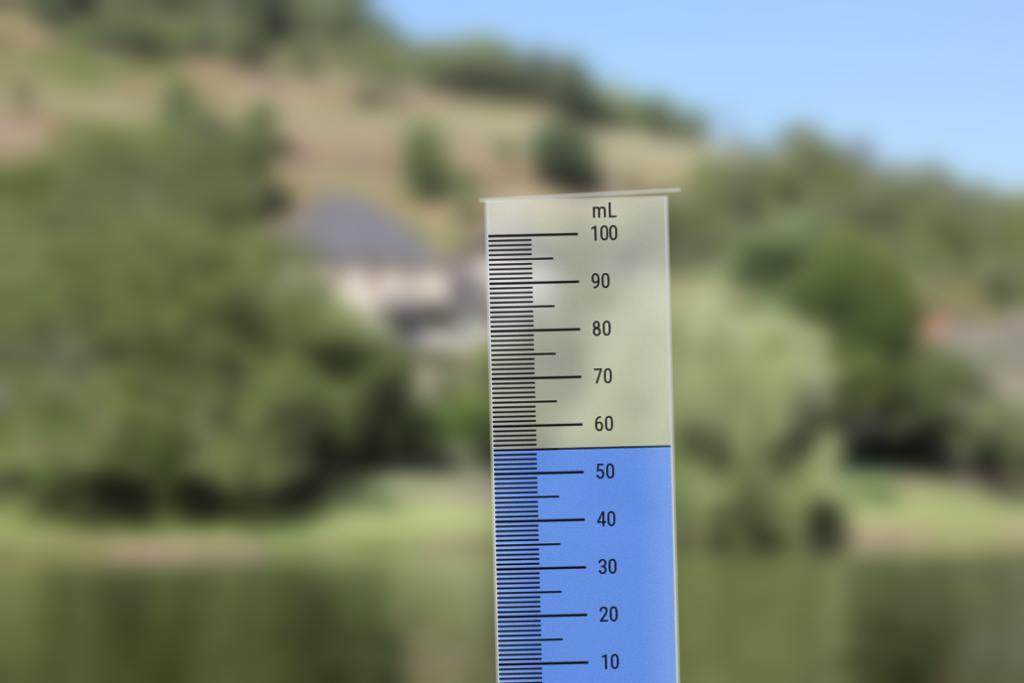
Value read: 55
